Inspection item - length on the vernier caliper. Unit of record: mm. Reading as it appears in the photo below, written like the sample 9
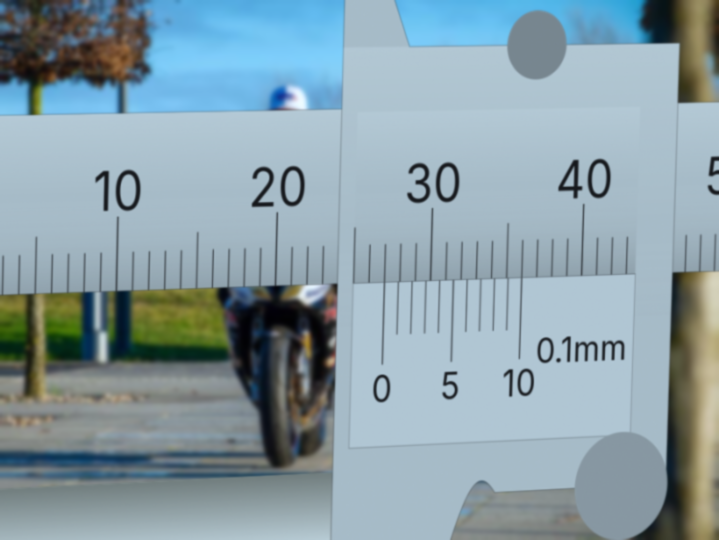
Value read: 27.0
